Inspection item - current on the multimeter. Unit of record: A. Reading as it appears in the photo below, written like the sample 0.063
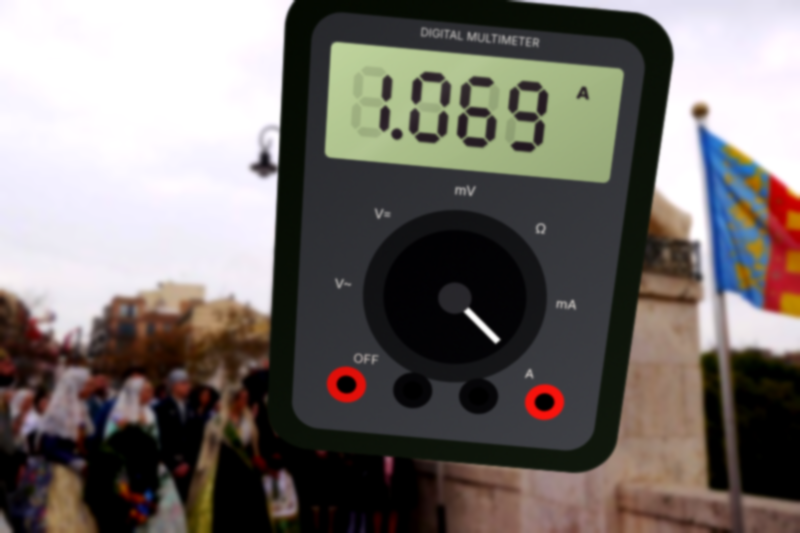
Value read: 1.069
